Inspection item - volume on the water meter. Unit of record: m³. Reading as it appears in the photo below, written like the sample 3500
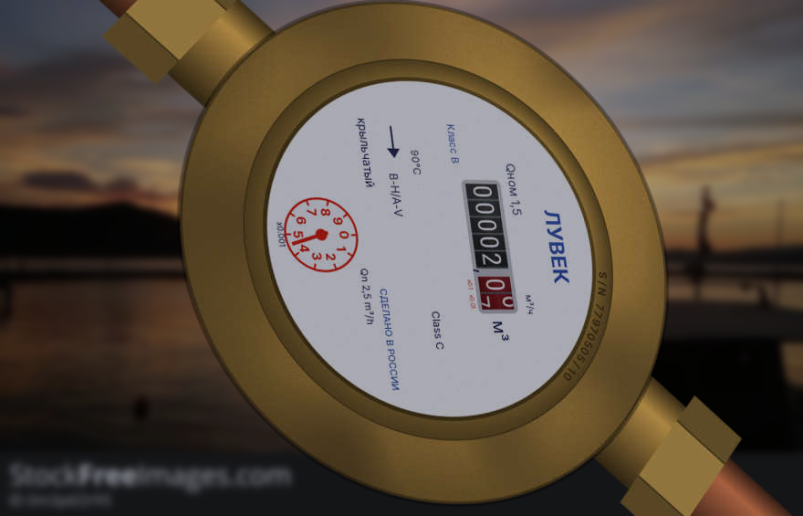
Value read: 2.064
